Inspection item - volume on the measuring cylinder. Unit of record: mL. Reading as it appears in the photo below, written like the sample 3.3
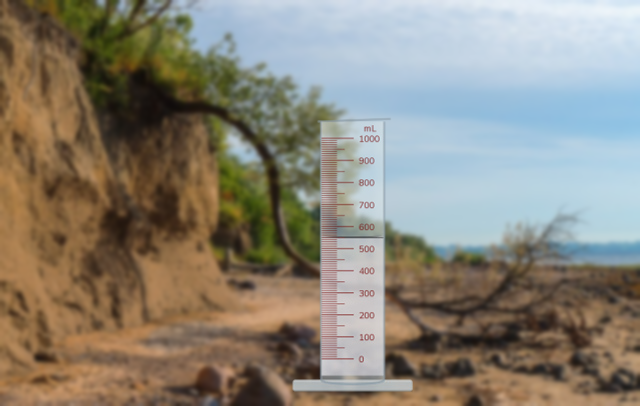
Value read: 550
